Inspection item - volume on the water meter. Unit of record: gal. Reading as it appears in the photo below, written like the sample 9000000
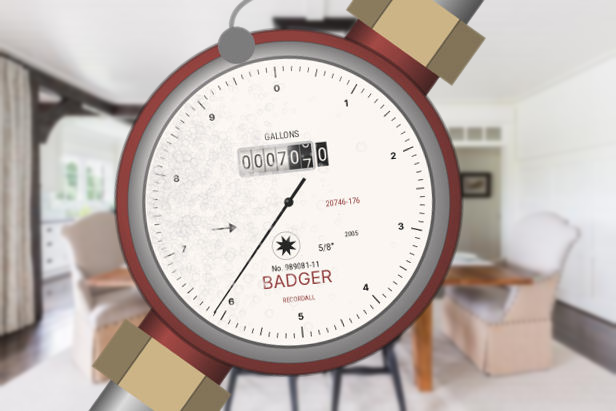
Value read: 7066.1
